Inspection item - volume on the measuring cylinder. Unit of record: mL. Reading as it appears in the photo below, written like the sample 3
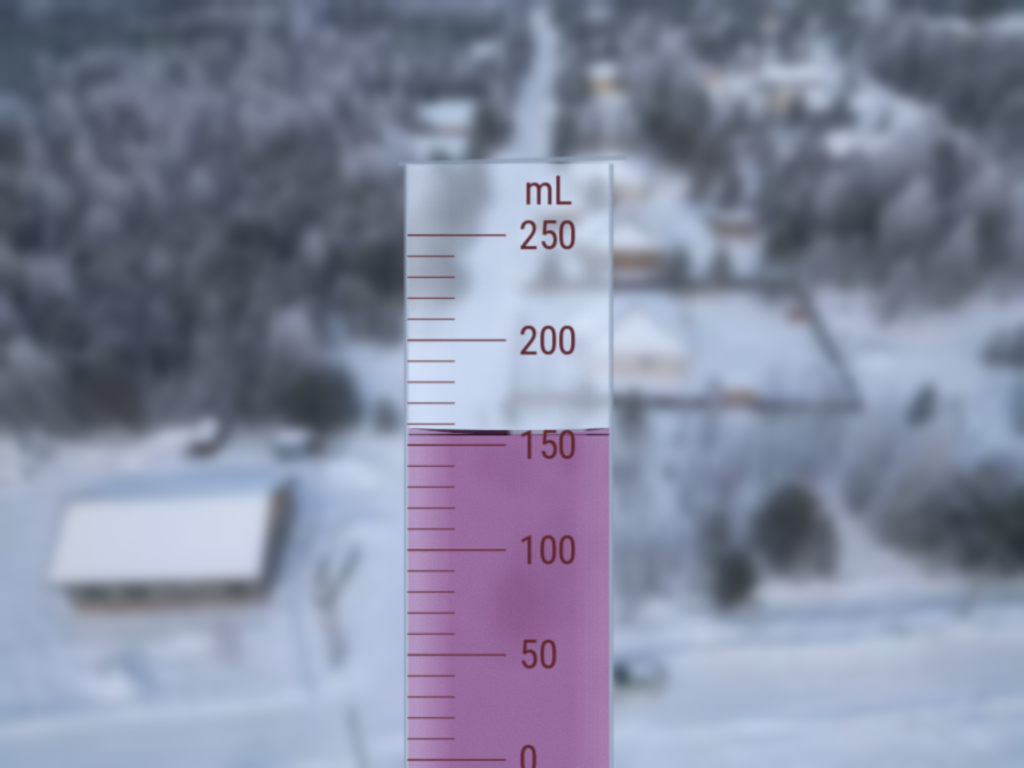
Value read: 155
